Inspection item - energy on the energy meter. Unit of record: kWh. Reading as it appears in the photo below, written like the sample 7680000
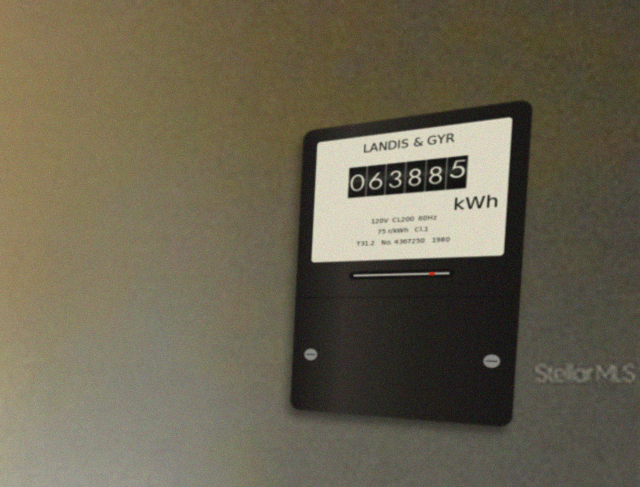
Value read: 63885
